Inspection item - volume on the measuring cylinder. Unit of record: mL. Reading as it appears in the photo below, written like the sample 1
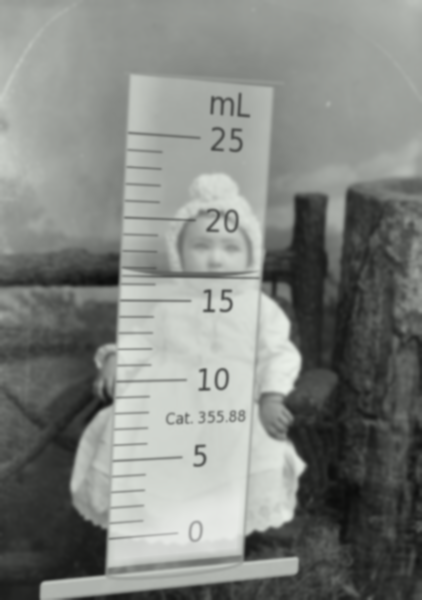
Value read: 16.5
